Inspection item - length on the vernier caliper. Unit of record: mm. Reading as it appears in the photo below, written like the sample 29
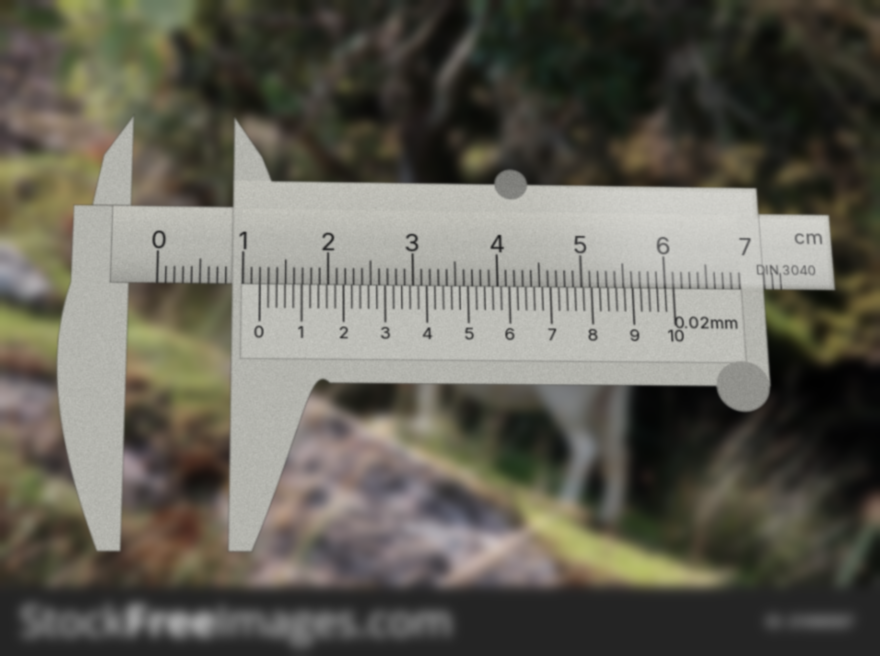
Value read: 12.0
